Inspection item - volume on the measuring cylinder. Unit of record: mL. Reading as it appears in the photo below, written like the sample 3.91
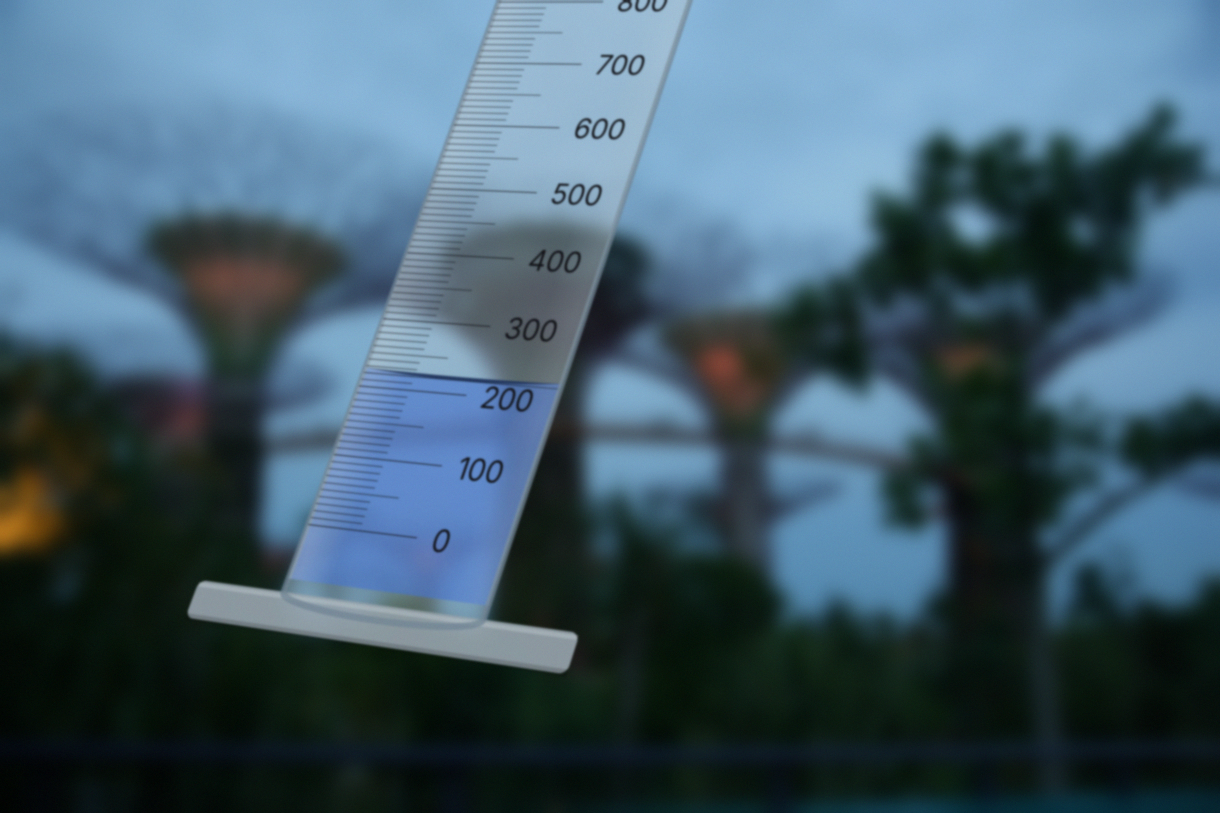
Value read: 220
